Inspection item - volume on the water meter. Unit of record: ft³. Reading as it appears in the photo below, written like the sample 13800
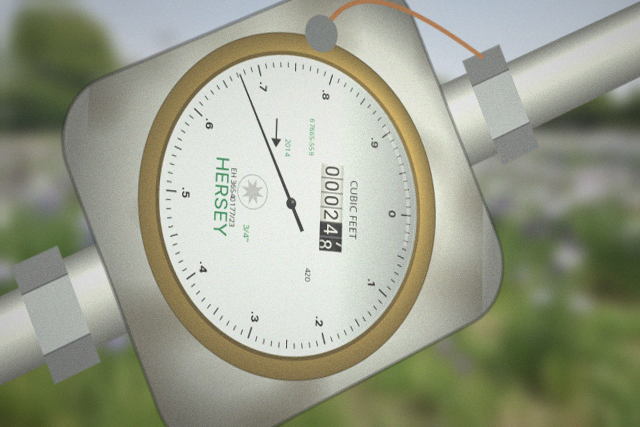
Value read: 247.67
